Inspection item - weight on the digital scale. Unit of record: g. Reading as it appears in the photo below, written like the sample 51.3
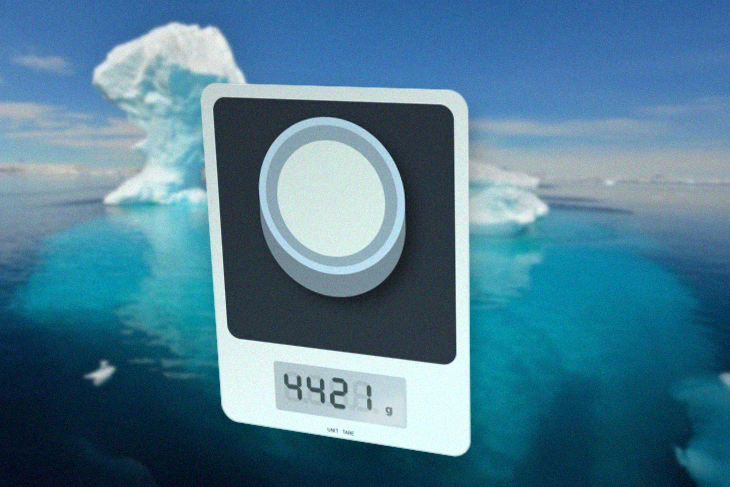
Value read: 4421
